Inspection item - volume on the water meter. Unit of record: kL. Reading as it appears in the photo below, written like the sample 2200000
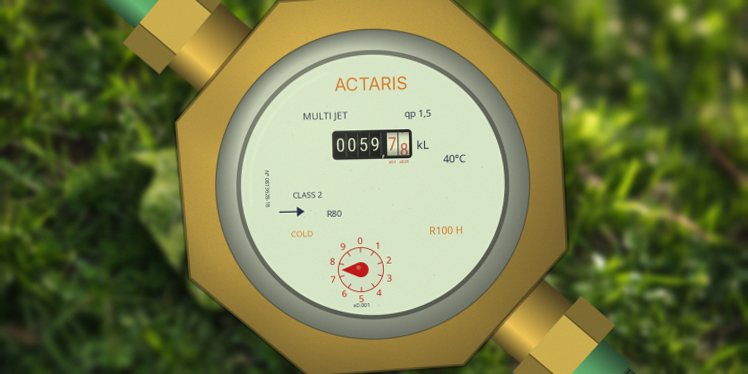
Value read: 59.777
